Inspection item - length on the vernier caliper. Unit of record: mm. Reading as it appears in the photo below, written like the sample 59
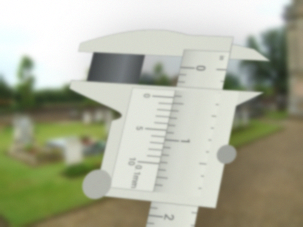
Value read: 4.2
